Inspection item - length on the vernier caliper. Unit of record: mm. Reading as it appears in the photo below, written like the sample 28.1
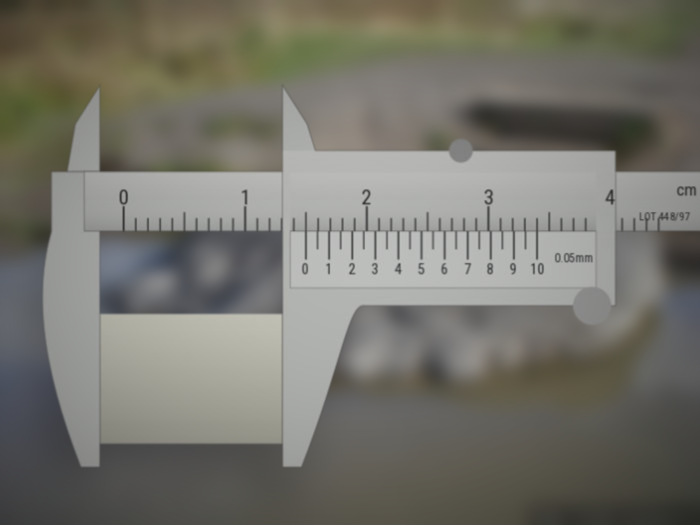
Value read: 15.0
